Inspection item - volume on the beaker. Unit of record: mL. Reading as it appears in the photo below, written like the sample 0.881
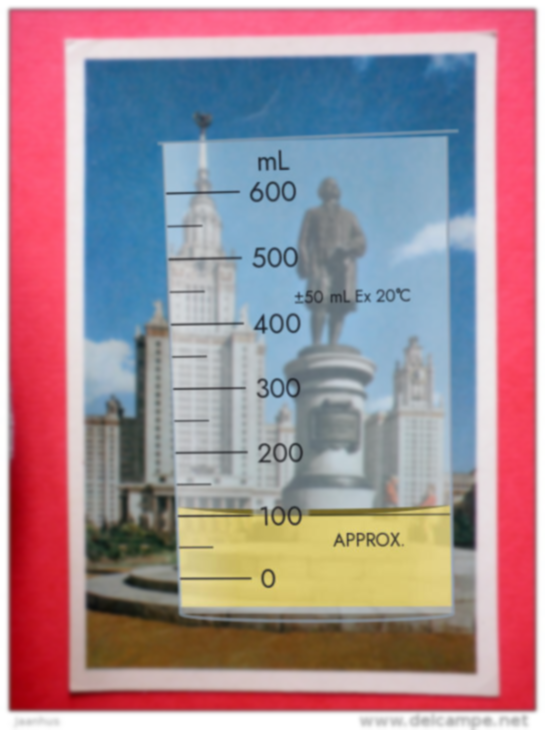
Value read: 100
